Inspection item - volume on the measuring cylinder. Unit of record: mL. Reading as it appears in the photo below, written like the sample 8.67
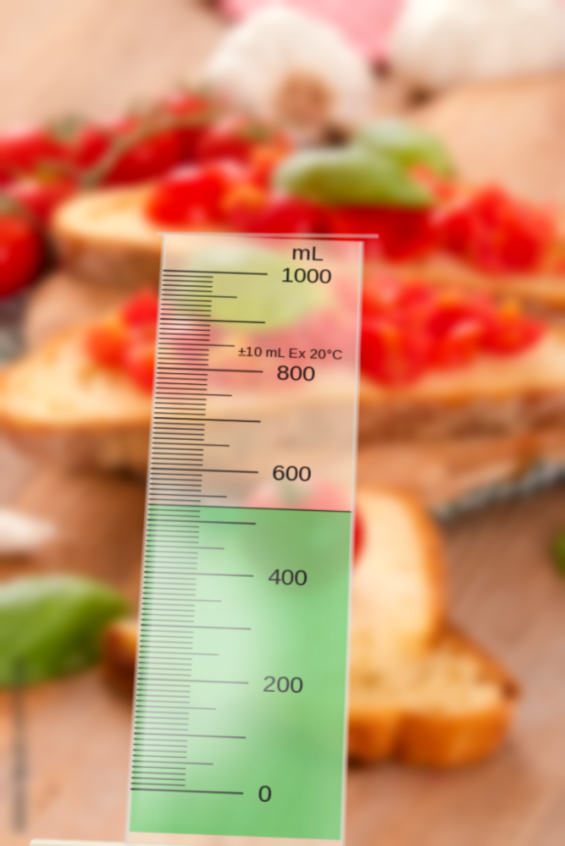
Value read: 530
